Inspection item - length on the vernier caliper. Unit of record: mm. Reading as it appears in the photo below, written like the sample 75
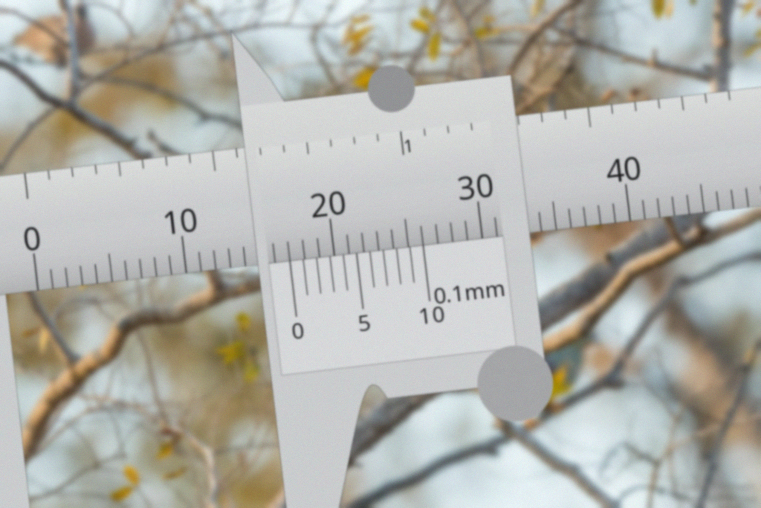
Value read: 17.0
